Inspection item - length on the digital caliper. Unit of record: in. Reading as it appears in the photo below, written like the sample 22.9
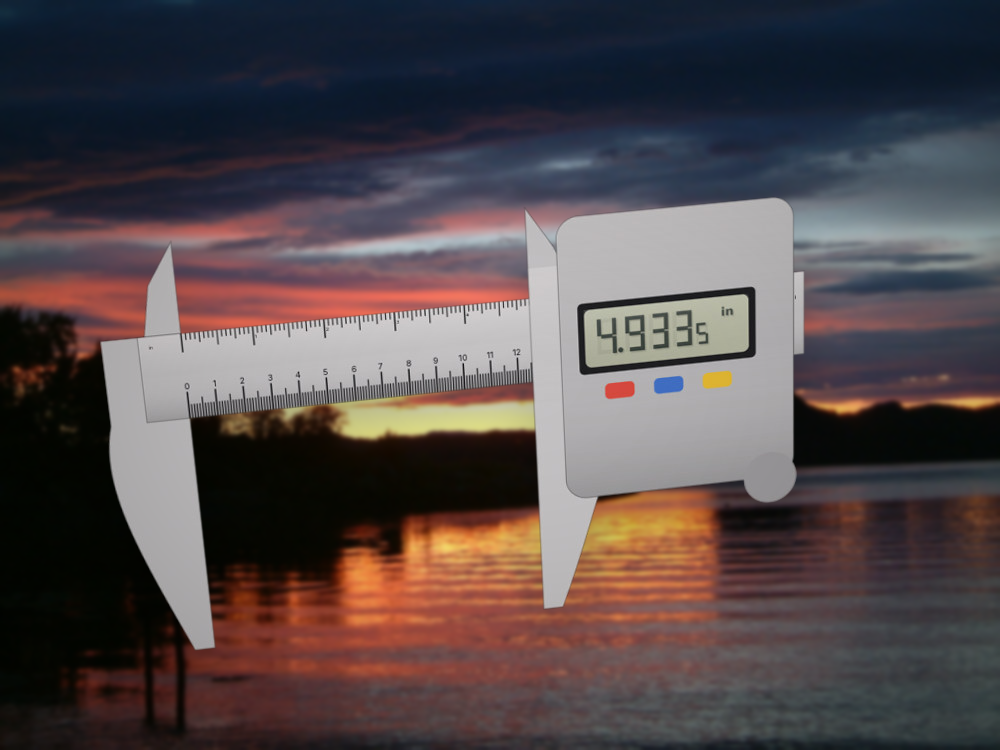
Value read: 4.9335
